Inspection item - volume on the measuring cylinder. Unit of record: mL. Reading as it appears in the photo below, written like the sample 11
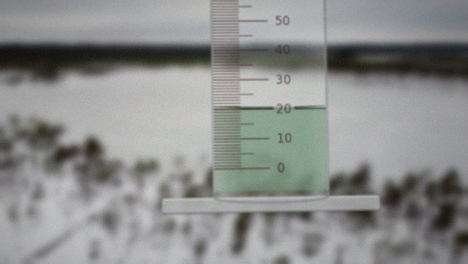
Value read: 20
